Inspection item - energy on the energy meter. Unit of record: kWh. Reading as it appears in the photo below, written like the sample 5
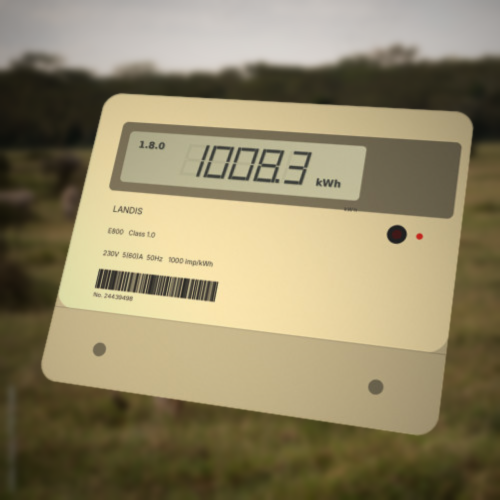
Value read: 1008.3
